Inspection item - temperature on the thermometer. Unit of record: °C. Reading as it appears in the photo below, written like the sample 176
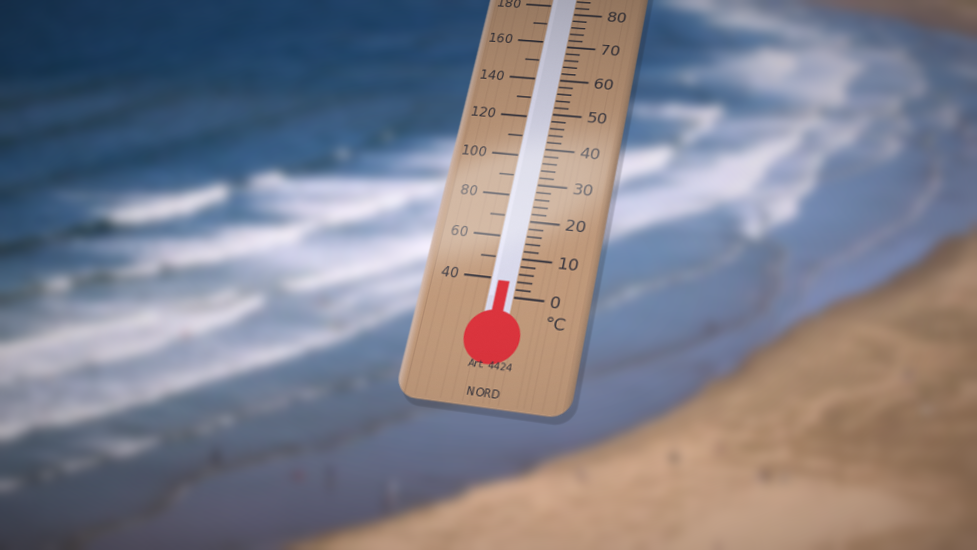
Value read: 4
